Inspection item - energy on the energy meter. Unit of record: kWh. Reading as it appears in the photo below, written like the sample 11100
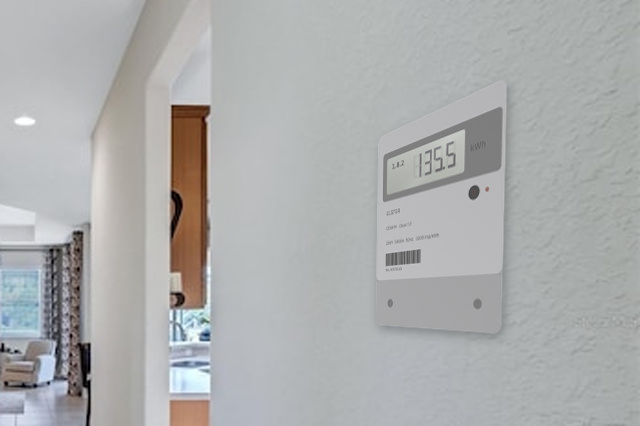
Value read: 135.5
